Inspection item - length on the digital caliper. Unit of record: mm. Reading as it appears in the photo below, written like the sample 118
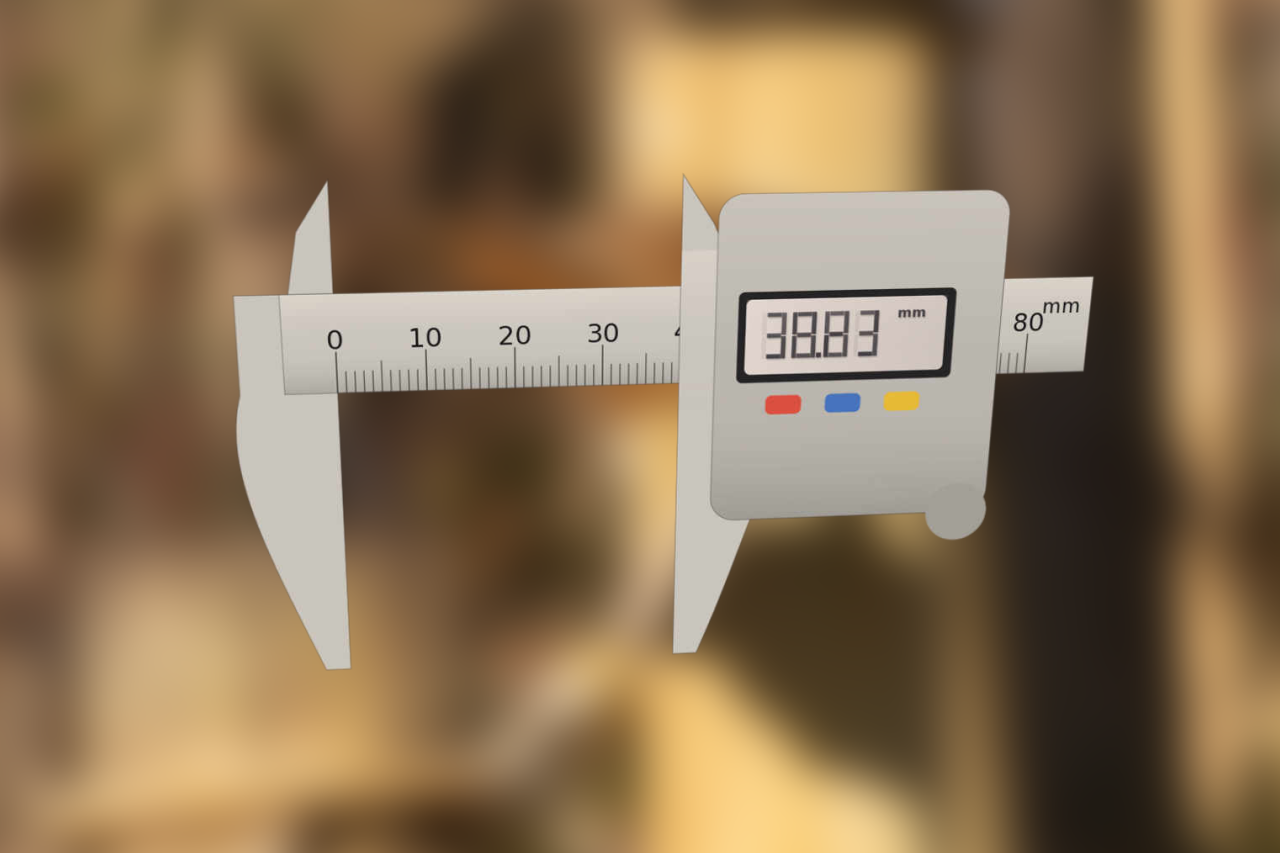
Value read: 38.83
